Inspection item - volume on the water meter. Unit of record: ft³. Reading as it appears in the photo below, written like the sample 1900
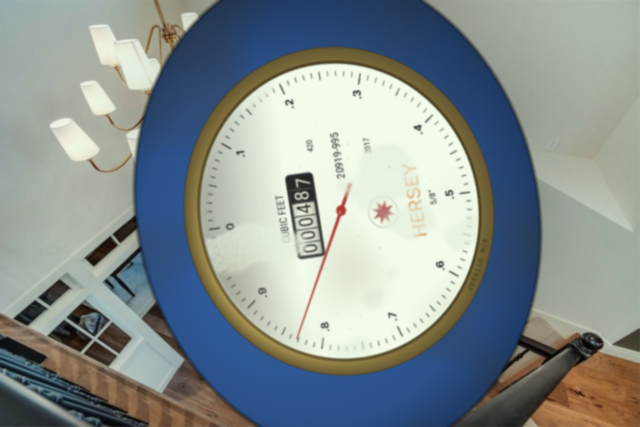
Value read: 486.83
